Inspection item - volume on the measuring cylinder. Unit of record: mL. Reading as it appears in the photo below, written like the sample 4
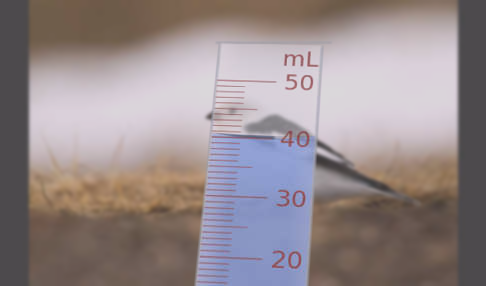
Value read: 40
